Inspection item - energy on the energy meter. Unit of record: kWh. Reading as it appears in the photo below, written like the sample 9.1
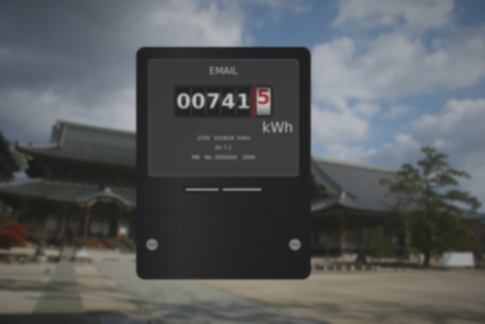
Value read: 741.5
